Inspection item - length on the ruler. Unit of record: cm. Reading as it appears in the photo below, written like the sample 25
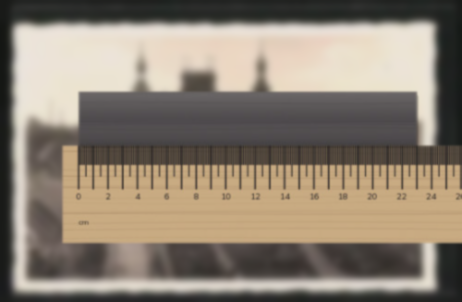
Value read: 23
